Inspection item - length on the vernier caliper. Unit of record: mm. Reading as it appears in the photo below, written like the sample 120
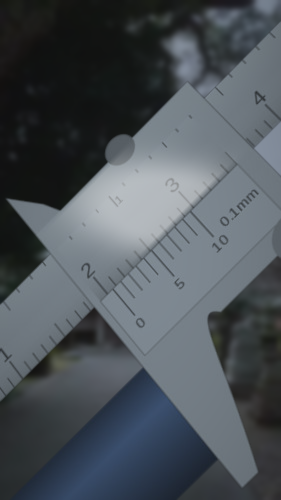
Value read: 20.6
